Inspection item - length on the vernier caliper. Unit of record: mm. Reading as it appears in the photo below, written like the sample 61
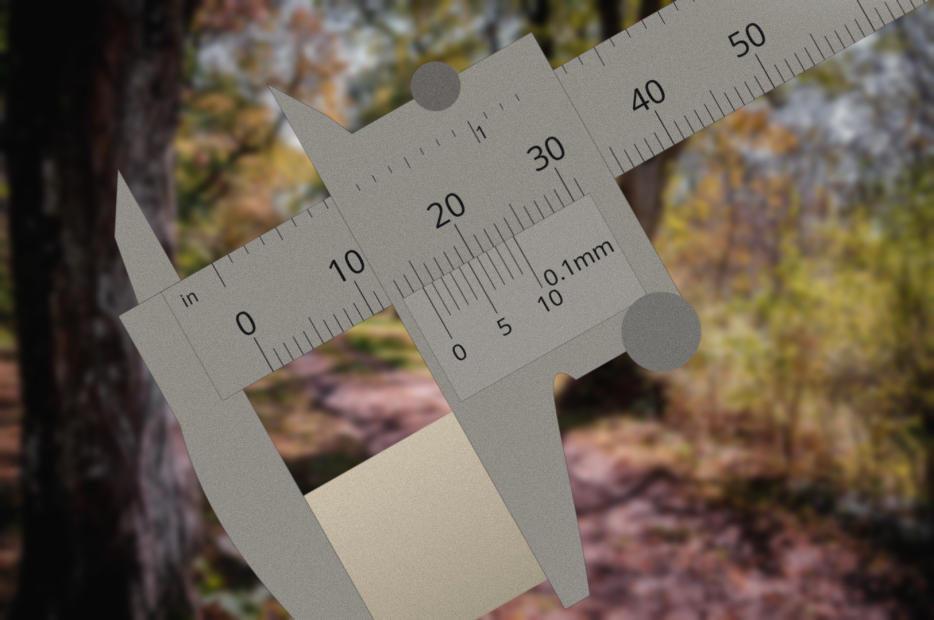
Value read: 14.9
